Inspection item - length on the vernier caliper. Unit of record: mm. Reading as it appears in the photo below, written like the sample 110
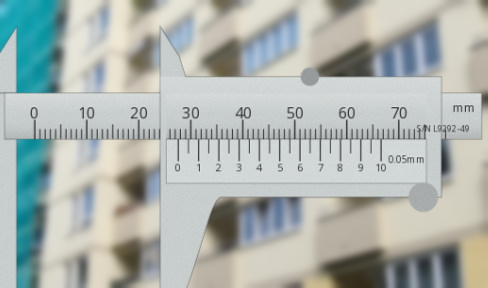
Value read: 27.6
